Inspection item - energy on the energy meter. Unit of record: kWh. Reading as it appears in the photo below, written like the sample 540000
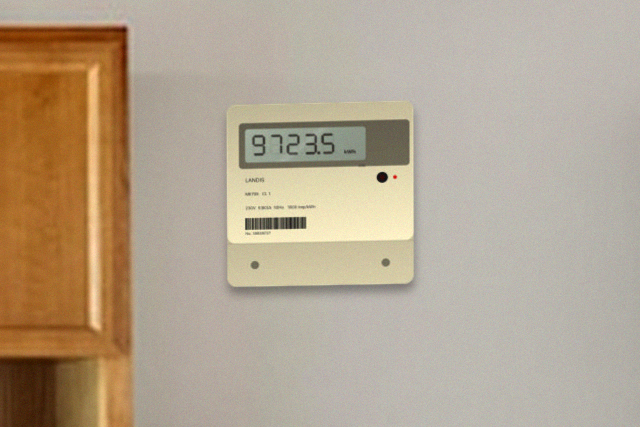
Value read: 9723.5
